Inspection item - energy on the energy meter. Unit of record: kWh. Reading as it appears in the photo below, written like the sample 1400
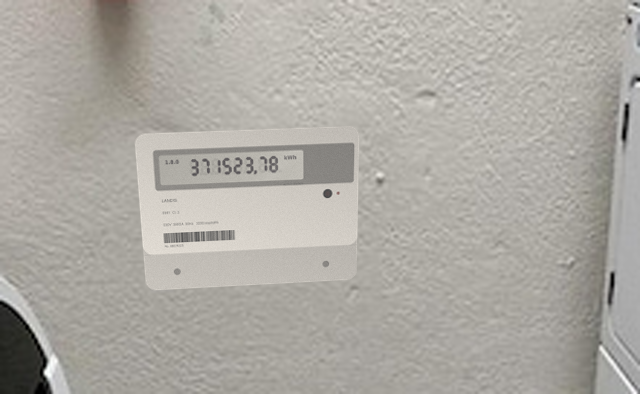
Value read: 371523.78
